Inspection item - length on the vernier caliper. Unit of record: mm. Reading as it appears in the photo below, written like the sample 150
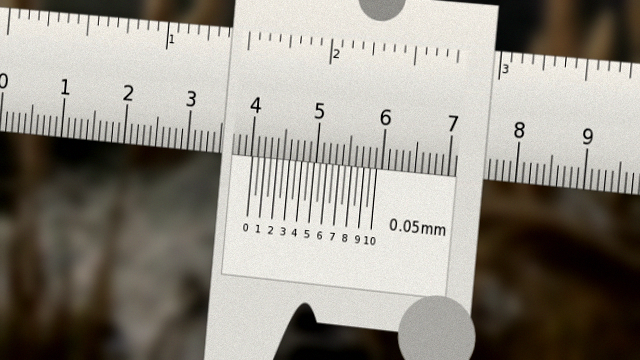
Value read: 40.2
